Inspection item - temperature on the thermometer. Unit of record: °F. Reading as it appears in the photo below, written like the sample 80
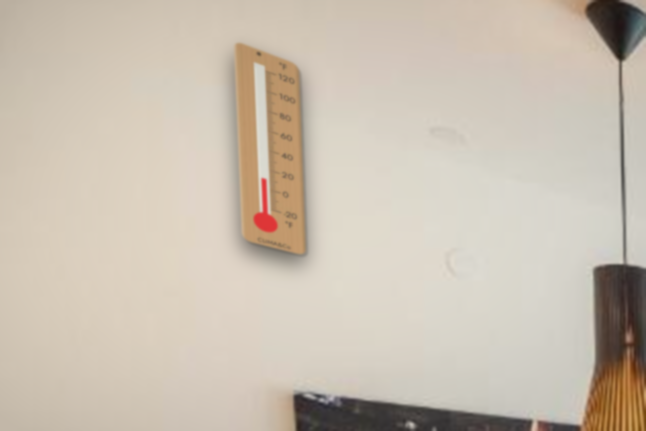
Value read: 10
